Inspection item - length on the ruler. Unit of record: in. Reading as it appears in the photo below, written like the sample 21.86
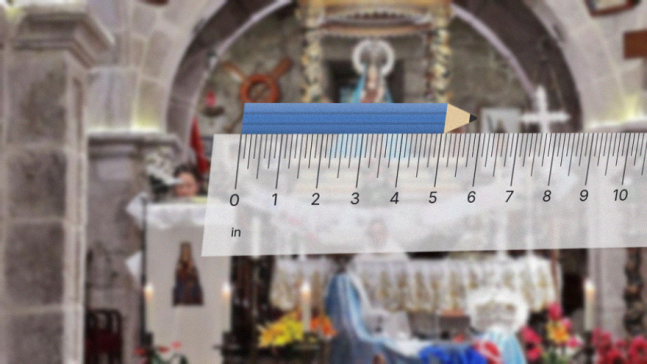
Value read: 5.875
